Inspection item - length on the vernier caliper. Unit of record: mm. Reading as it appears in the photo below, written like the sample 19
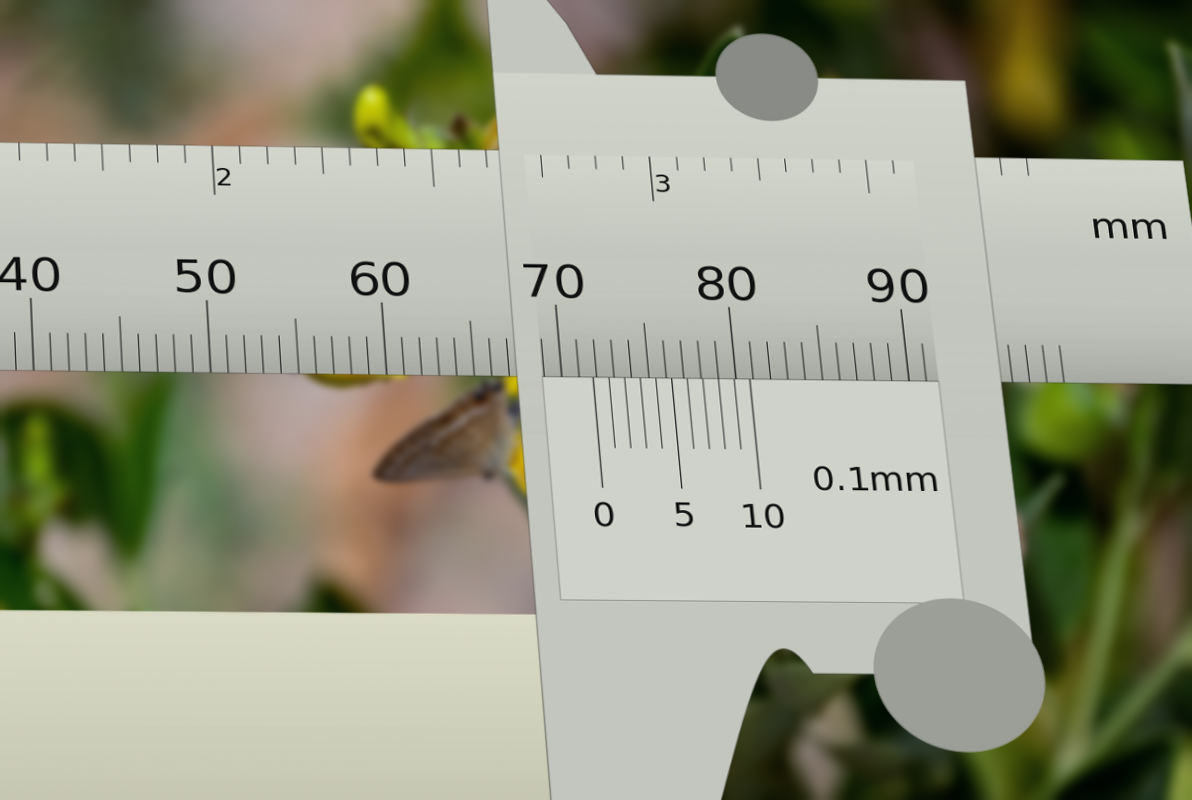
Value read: 71.8
